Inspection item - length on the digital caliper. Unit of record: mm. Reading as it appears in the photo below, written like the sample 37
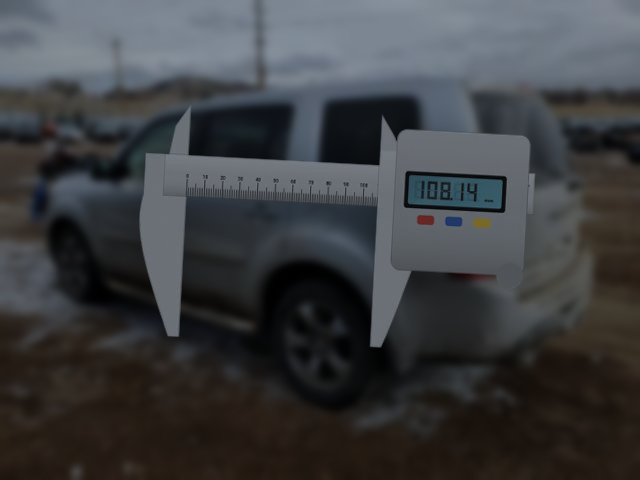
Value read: 108.14
